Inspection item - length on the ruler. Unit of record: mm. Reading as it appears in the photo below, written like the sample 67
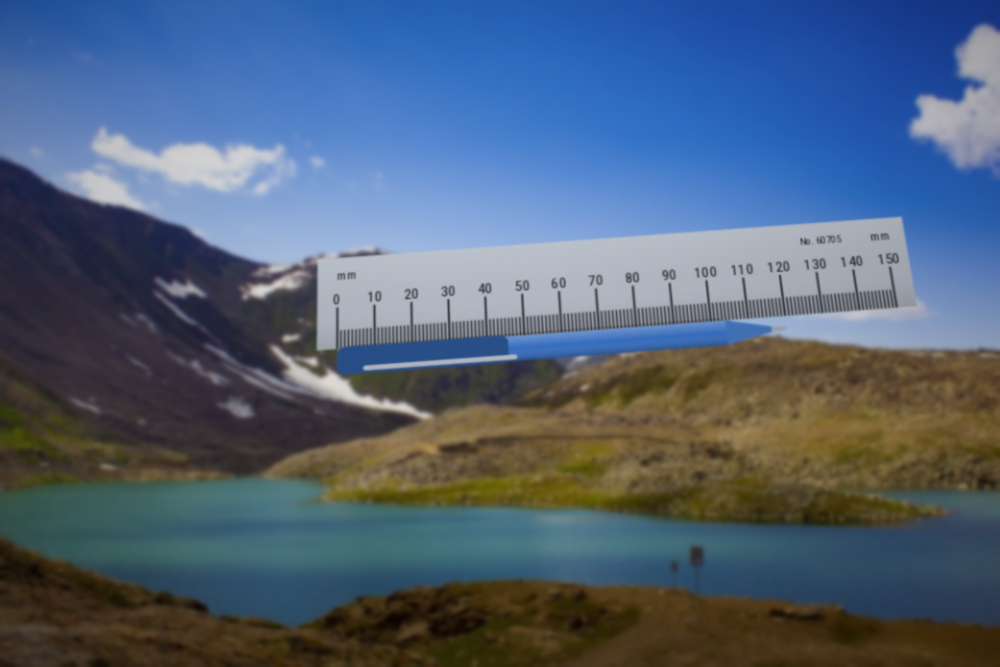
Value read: 120
